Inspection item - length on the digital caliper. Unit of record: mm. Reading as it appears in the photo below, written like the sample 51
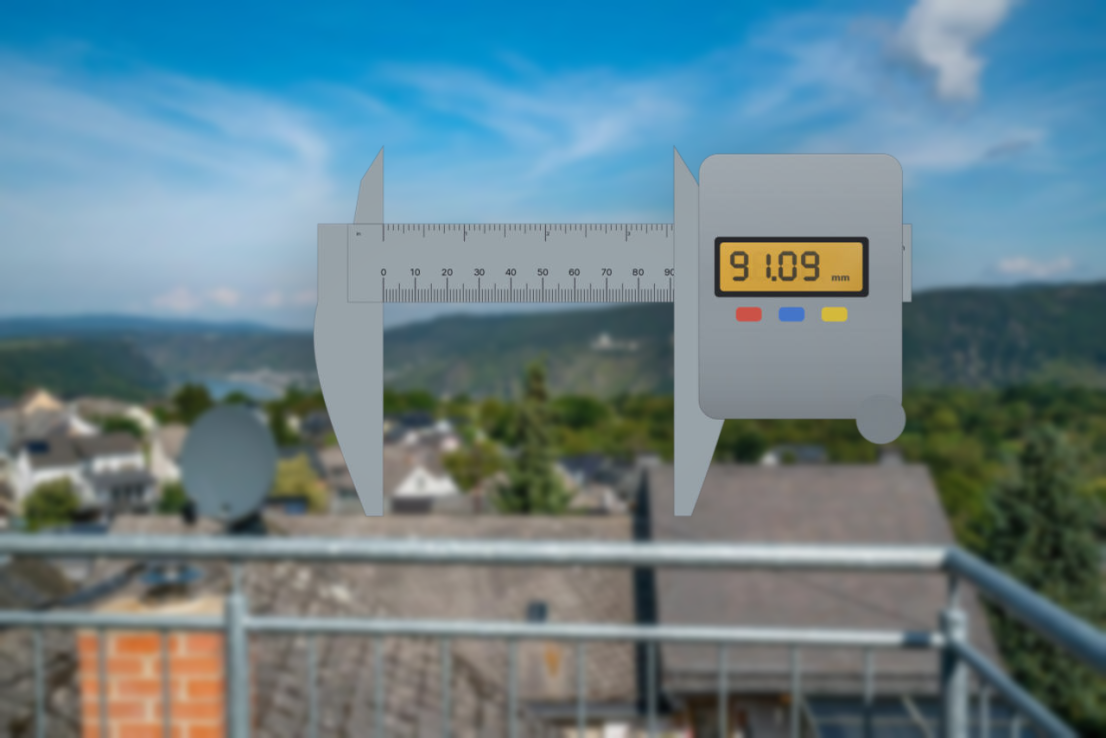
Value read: 91.09
